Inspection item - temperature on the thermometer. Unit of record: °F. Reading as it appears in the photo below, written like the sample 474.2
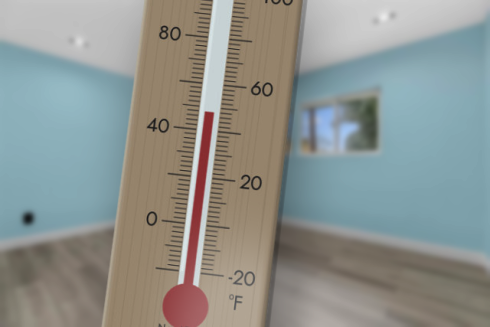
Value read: 48
